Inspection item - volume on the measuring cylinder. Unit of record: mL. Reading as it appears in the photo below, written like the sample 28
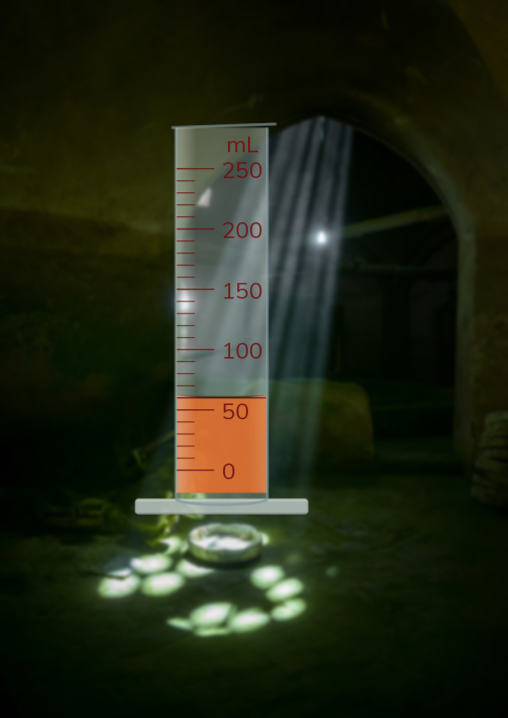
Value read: 60
